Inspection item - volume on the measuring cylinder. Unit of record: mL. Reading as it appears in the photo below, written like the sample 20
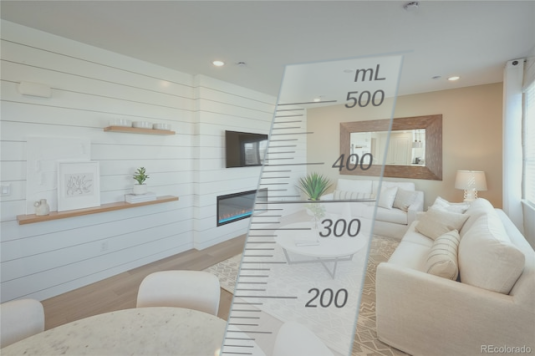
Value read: 340
